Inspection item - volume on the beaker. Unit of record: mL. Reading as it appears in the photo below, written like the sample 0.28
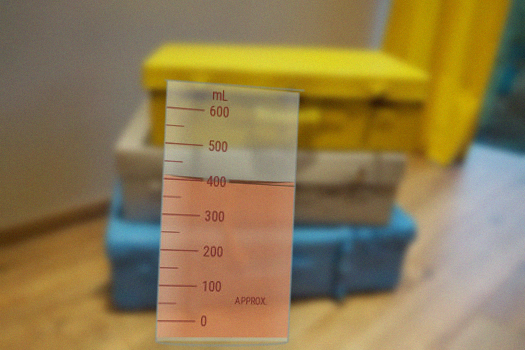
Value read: 400
